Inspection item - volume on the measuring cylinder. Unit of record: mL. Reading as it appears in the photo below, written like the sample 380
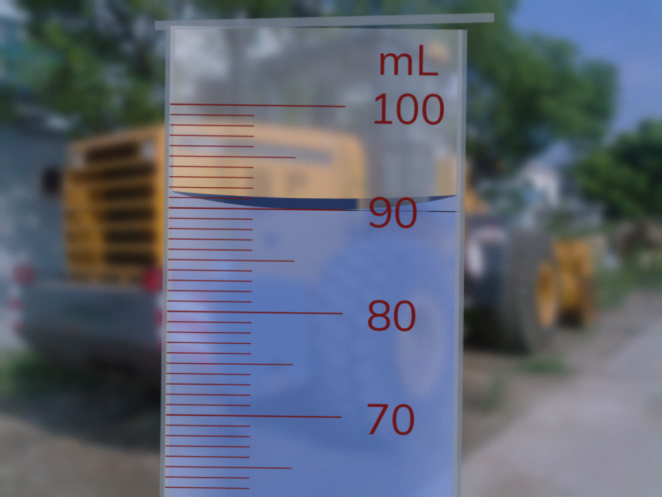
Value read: 90
